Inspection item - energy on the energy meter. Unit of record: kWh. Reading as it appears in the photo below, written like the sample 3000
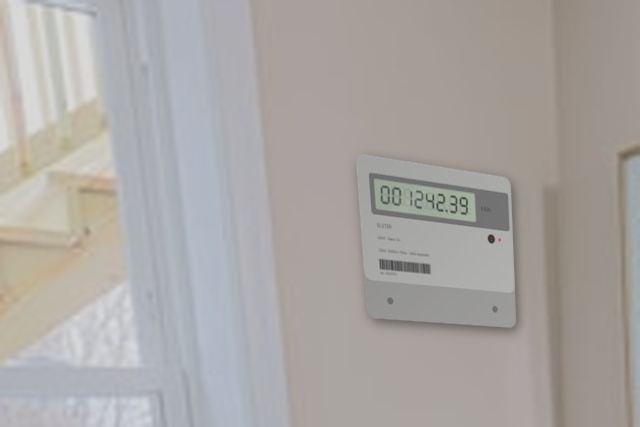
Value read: 1242.39
